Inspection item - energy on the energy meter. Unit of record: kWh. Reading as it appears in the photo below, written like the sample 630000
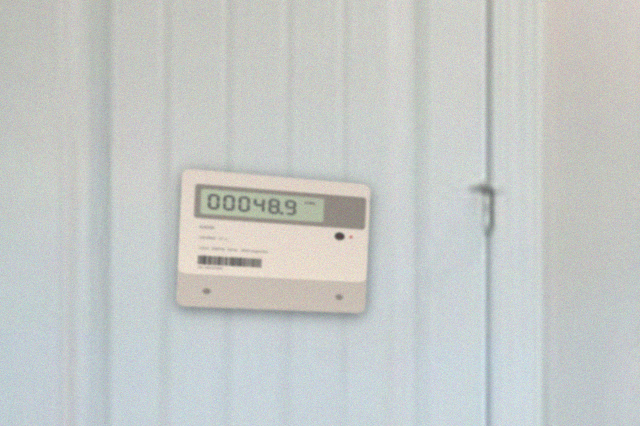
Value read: 48.9
